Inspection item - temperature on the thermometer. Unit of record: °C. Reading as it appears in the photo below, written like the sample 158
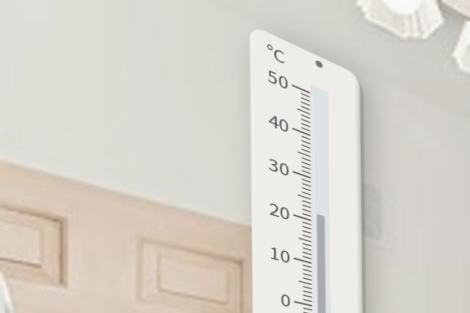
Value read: 22
